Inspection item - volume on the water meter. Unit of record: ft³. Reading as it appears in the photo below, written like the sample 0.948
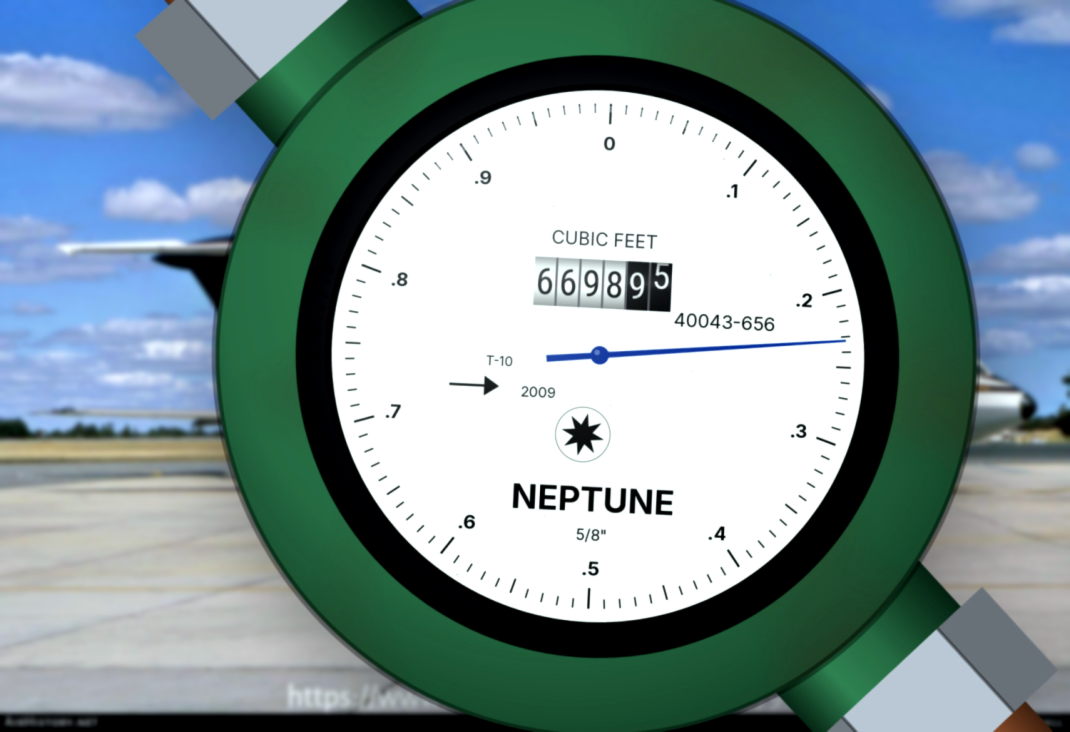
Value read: 669895.23
